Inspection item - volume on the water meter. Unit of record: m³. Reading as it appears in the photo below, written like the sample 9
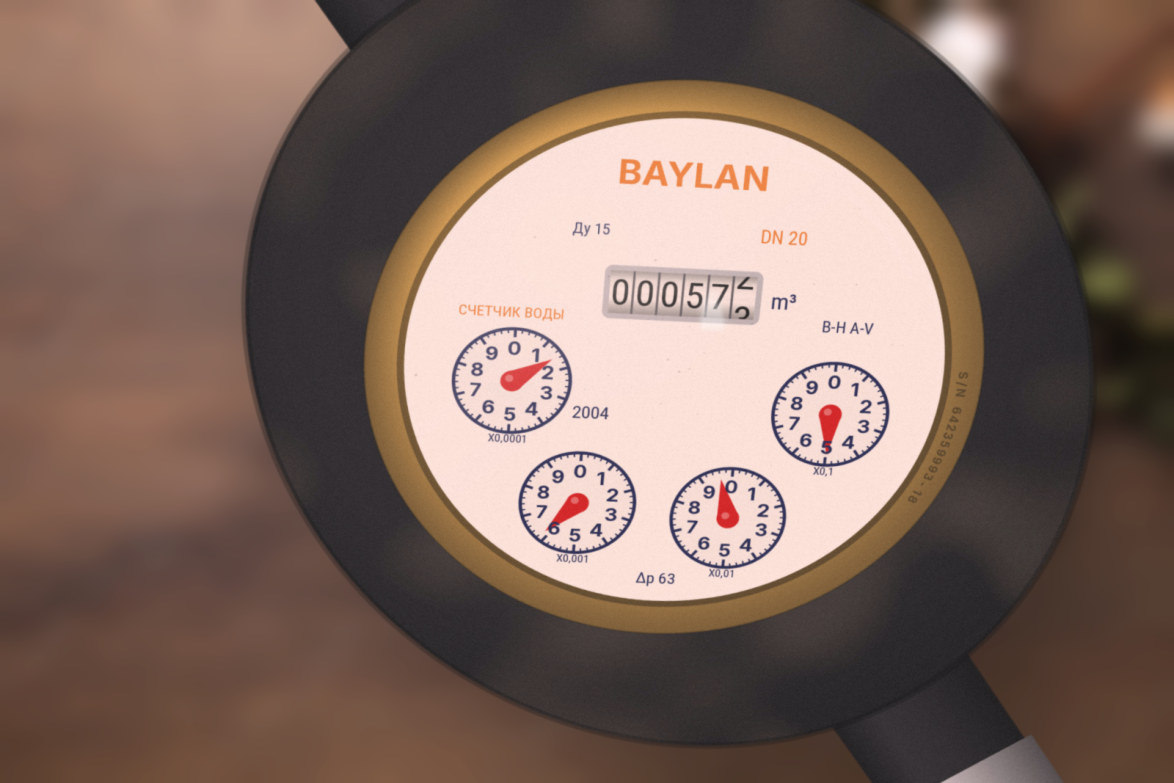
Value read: 572.4961
